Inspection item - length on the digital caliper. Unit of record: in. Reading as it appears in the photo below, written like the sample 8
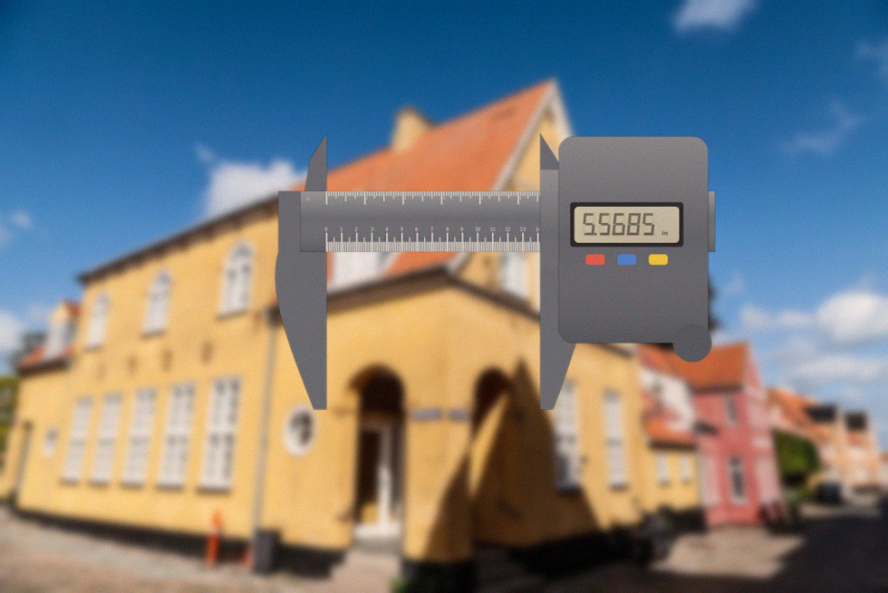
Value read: 5.5685
